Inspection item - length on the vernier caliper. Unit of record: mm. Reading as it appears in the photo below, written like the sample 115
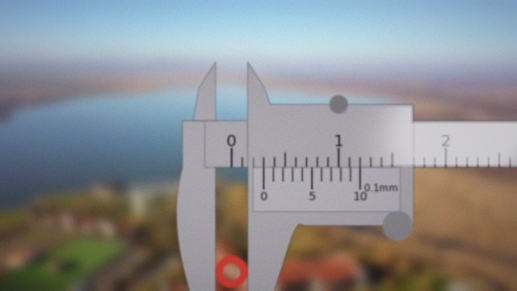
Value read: 3.0
